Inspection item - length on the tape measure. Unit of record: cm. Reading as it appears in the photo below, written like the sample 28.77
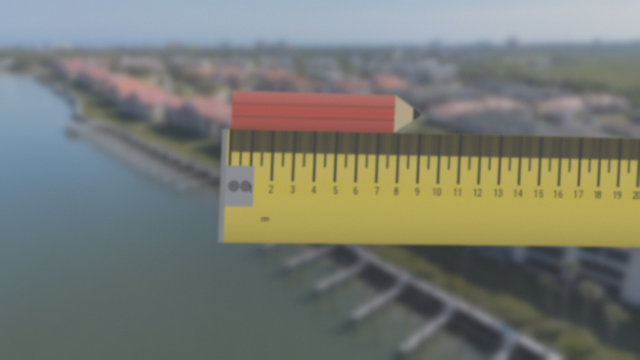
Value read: 9
